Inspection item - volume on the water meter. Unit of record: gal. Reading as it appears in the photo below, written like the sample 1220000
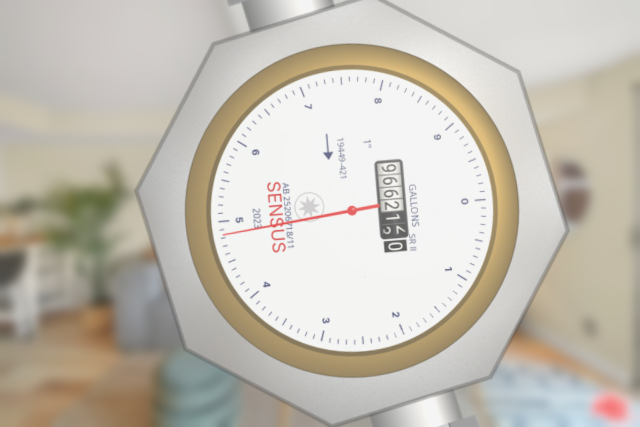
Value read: 9662124.8
